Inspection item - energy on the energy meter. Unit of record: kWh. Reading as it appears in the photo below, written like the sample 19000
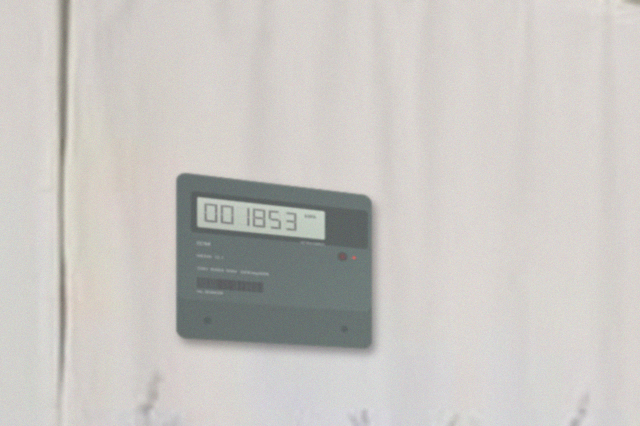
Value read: 1853
